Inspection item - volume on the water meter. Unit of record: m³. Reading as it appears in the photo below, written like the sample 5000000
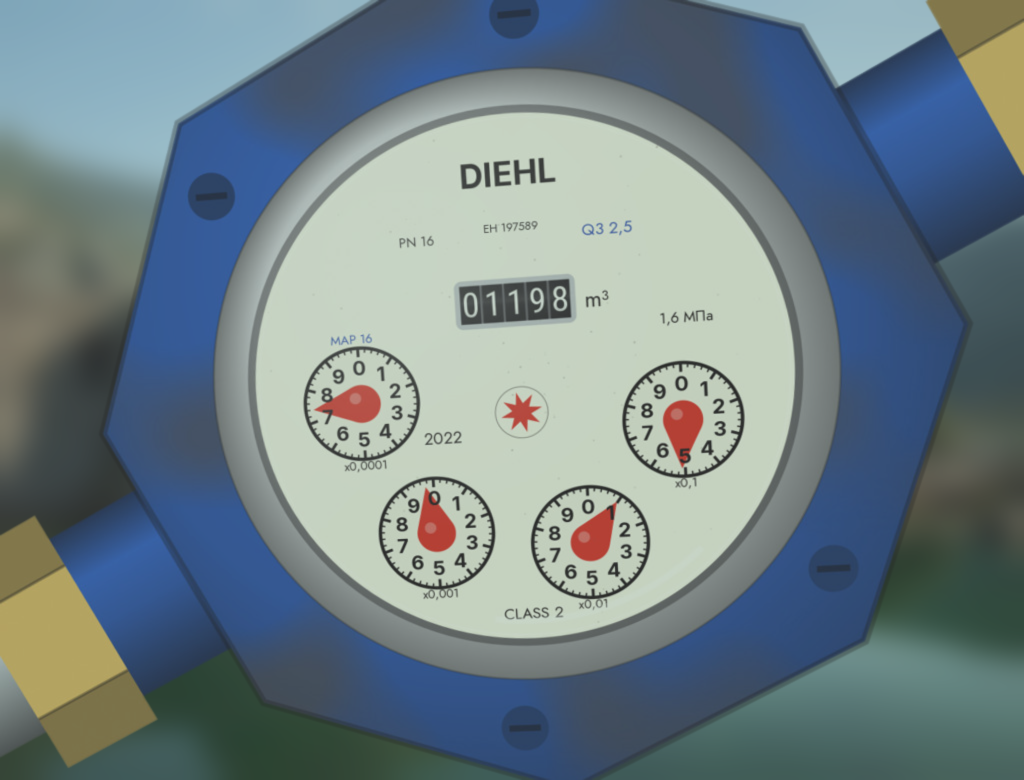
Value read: 1198.5097
